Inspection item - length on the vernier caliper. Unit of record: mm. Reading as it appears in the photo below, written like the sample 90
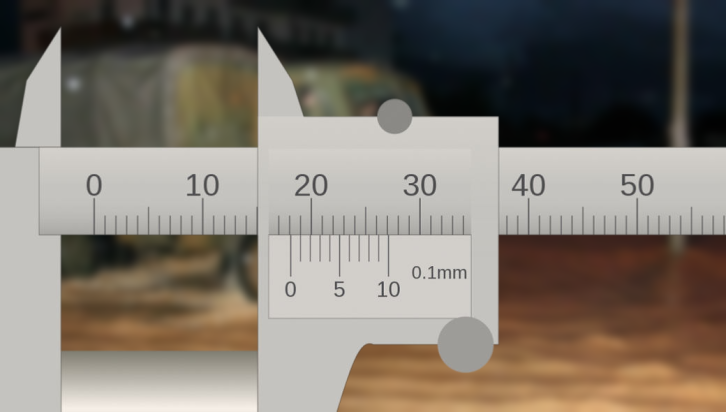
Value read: 18.1
